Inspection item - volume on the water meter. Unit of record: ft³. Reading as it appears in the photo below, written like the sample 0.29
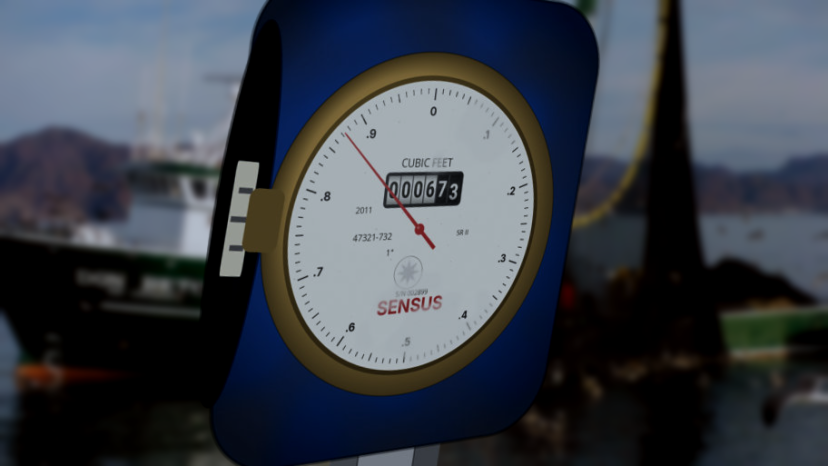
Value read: 672.87
